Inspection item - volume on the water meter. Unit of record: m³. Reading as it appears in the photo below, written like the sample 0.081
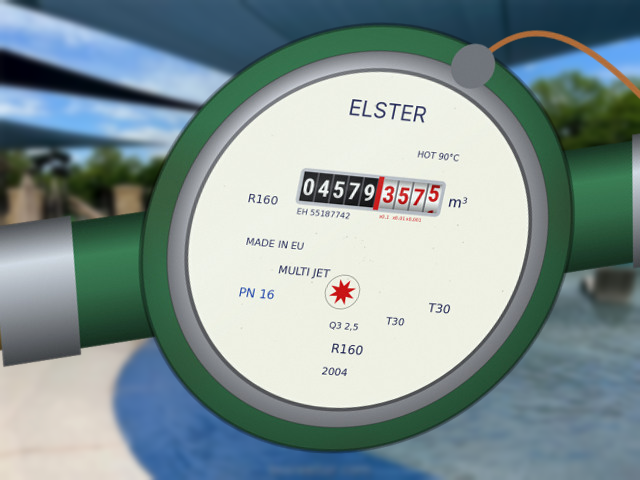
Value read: 4579.3575
